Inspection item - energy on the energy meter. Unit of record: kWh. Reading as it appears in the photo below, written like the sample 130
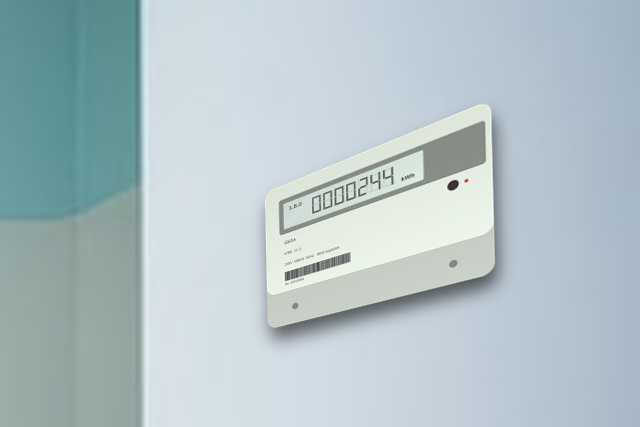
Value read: 244
